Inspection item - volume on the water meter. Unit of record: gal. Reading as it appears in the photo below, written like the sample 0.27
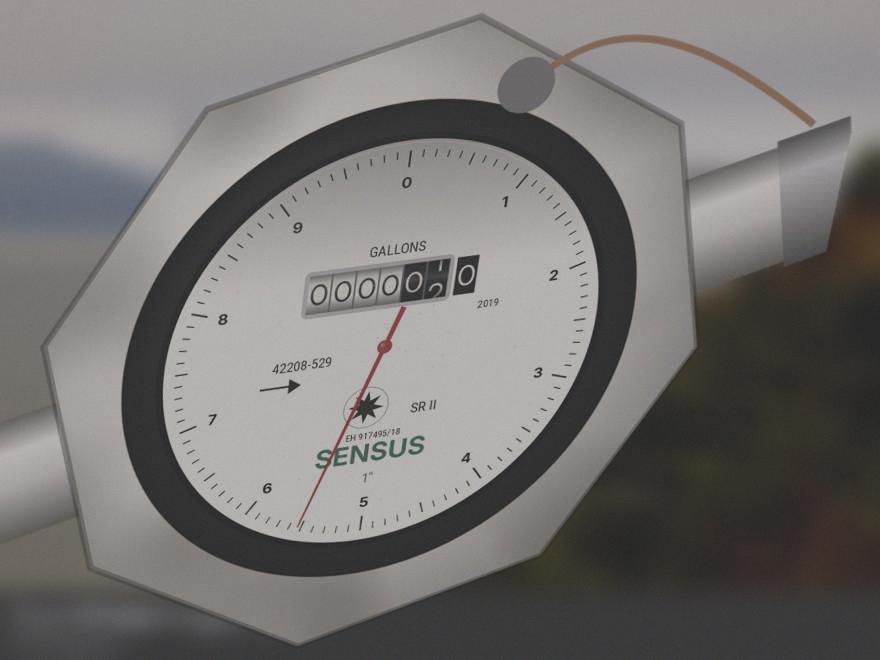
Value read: 15.5
